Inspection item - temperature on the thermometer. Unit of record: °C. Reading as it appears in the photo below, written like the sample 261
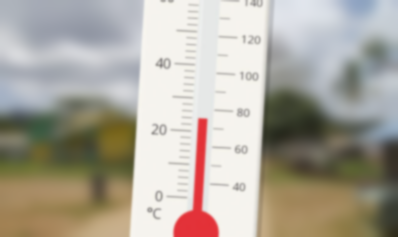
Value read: 24
